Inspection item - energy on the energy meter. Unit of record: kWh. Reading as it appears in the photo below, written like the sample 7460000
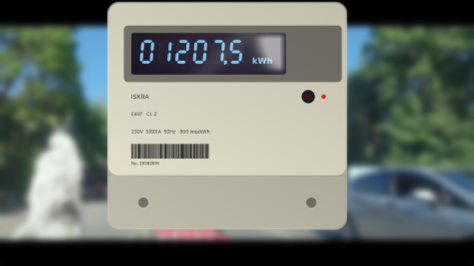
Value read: 1207.5
